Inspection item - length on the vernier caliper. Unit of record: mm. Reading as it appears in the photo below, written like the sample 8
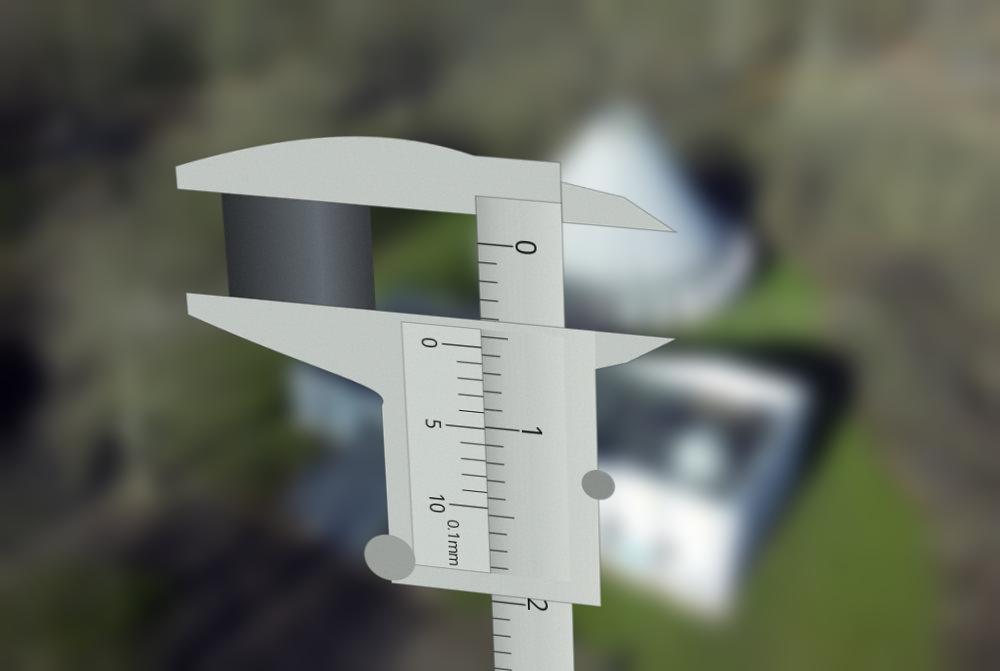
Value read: 5.6
